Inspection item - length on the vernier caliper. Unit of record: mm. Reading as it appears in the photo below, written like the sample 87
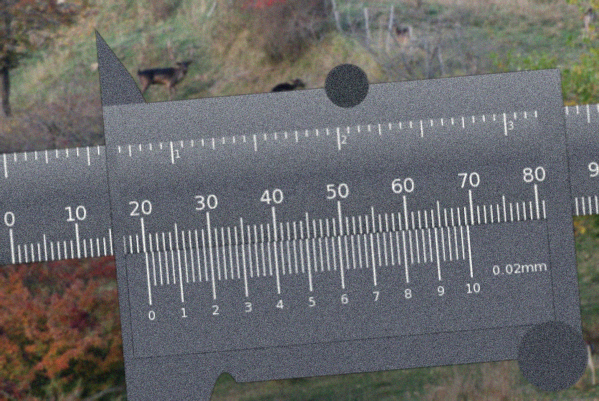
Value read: 20.2
